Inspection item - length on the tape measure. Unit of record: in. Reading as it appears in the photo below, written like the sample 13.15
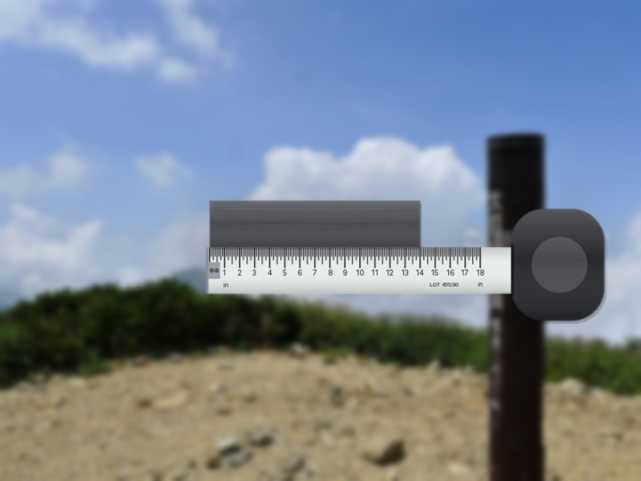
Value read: 14
